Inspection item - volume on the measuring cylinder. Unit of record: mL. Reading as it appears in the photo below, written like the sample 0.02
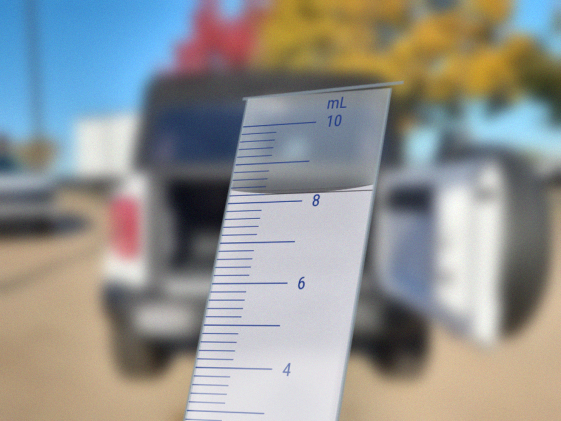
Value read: 8.2
